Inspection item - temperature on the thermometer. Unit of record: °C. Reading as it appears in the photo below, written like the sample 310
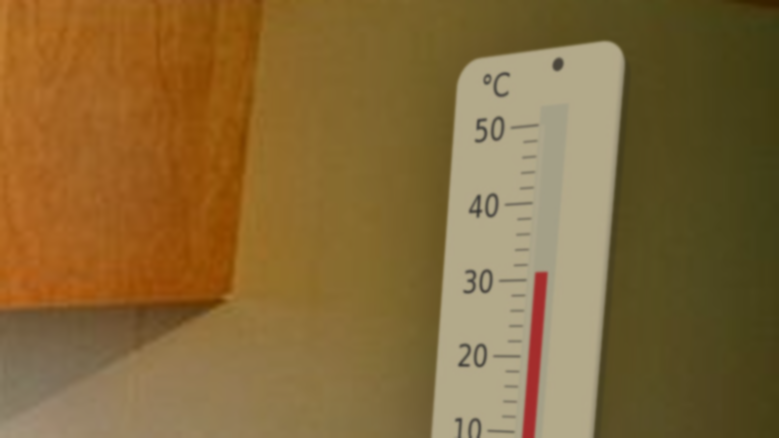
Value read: 31
